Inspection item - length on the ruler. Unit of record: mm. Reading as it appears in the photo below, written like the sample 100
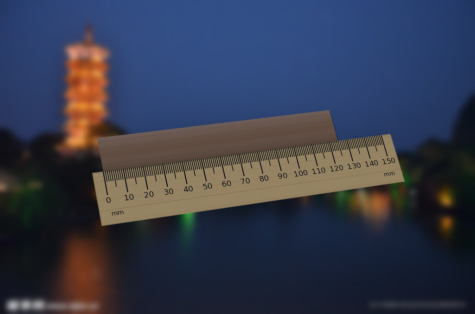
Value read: 125
